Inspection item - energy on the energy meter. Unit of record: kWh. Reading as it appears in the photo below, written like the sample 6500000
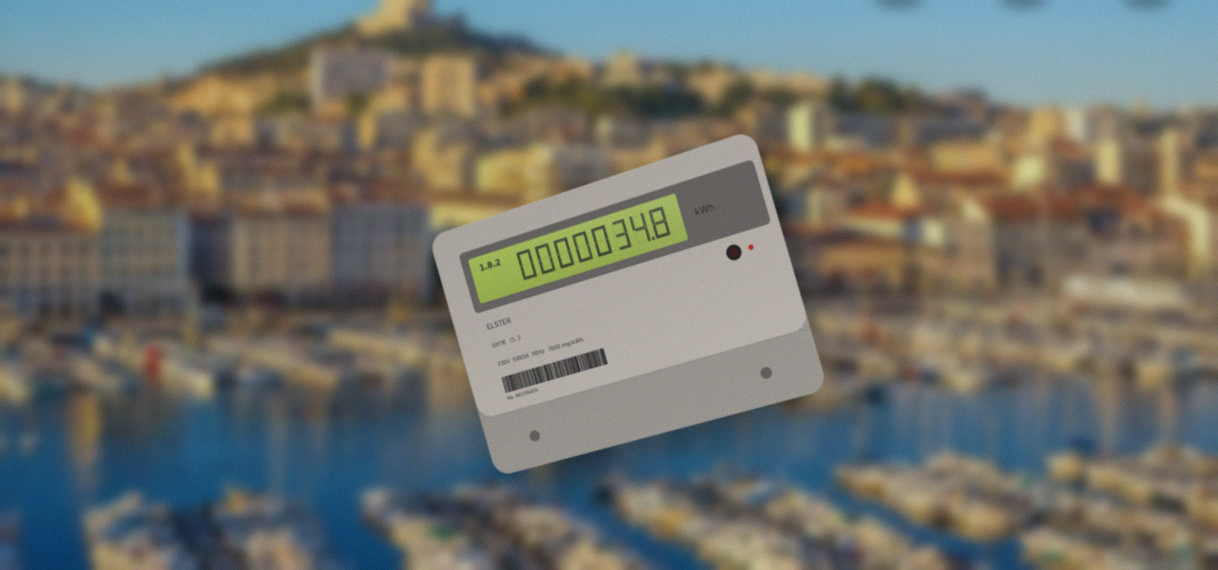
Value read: 34.8
